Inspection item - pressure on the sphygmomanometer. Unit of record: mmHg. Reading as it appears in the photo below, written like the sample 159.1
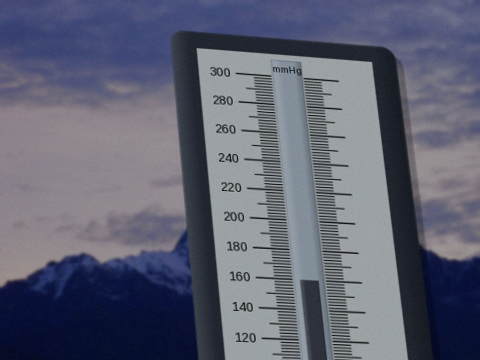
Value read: 160
